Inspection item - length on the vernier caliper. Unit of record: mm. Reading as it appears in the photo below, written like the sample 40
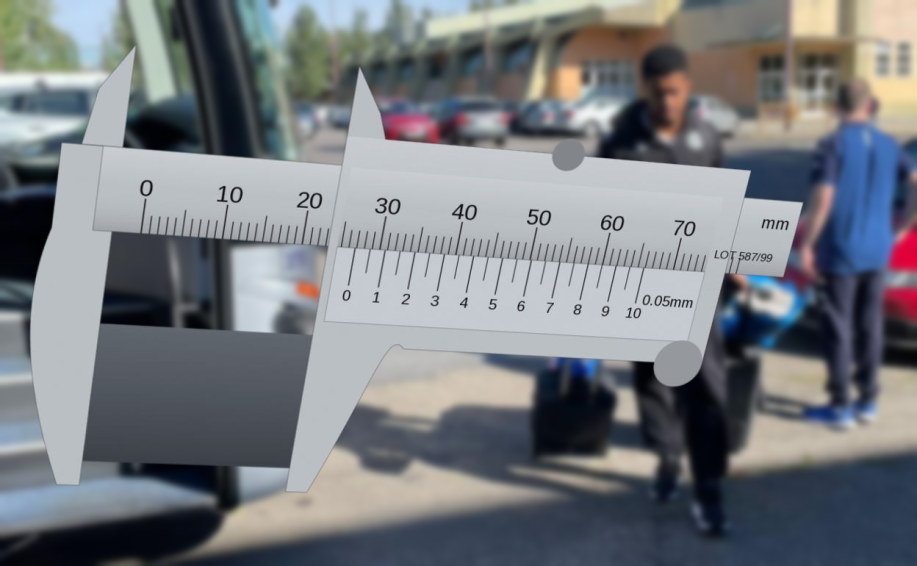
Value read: 26.8
